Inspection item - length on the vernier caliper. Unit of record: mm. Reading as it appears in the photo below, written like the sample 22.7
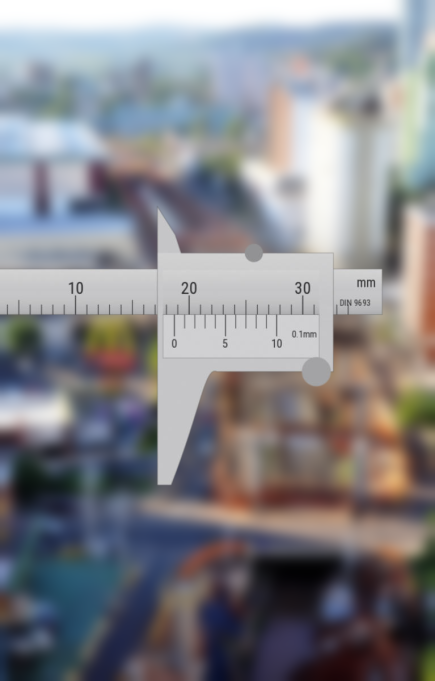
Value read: 18.7
